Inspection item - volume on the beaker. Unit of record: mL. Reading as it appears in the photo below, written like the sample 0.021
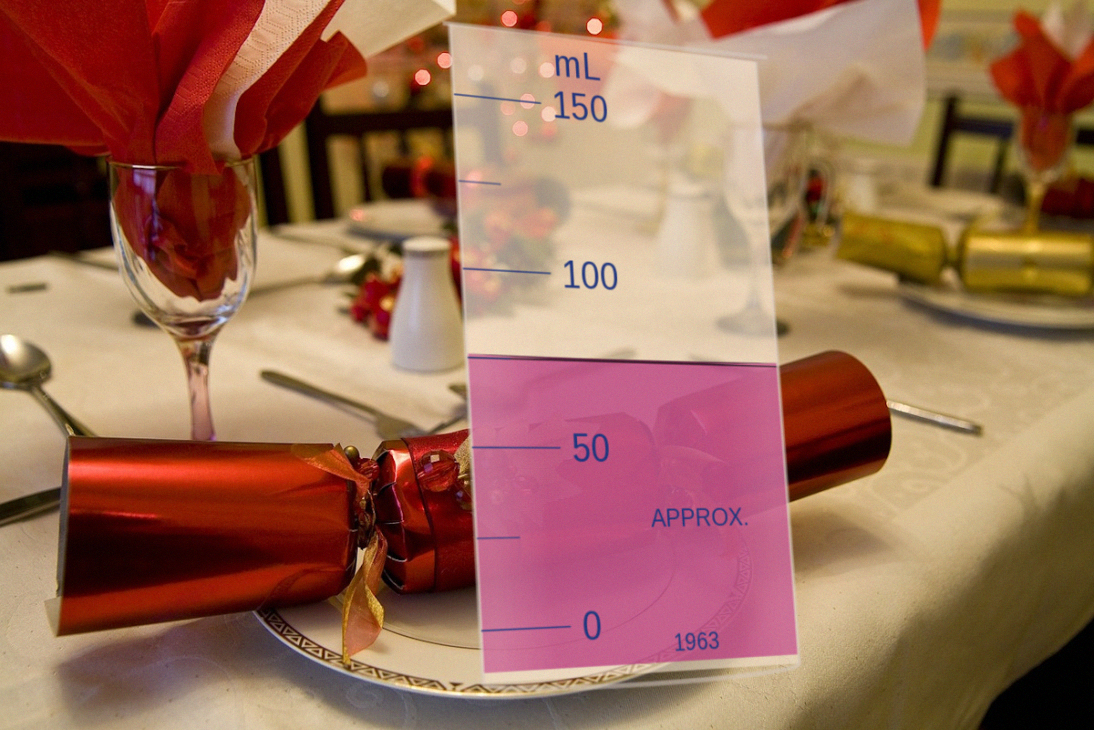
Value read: 75
